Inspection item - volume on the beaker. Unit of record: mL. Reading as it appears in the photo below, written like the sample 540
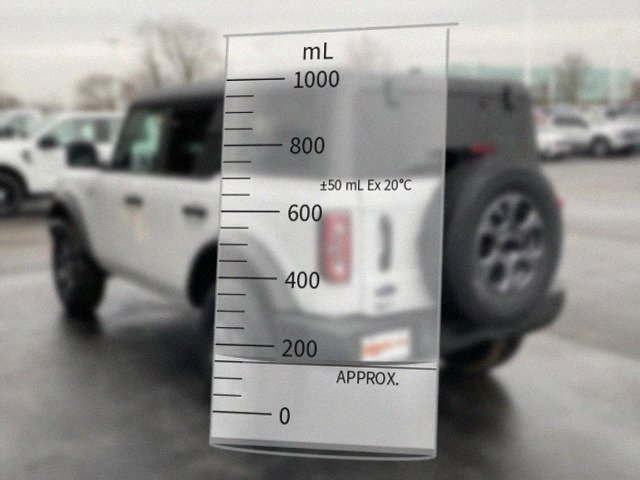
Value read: 150
